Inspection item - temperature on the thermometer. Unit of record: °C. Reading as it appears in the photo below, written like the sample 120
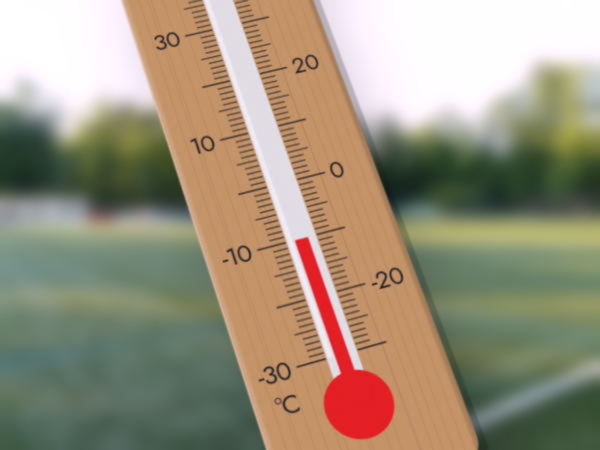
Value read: -10
